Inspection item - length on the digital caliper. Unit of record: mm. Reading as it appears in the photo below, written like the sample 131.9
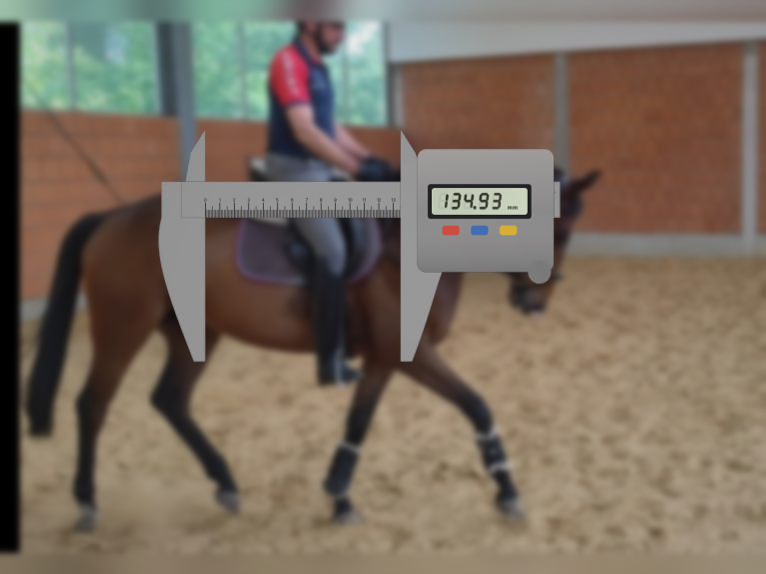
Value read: 134.93
